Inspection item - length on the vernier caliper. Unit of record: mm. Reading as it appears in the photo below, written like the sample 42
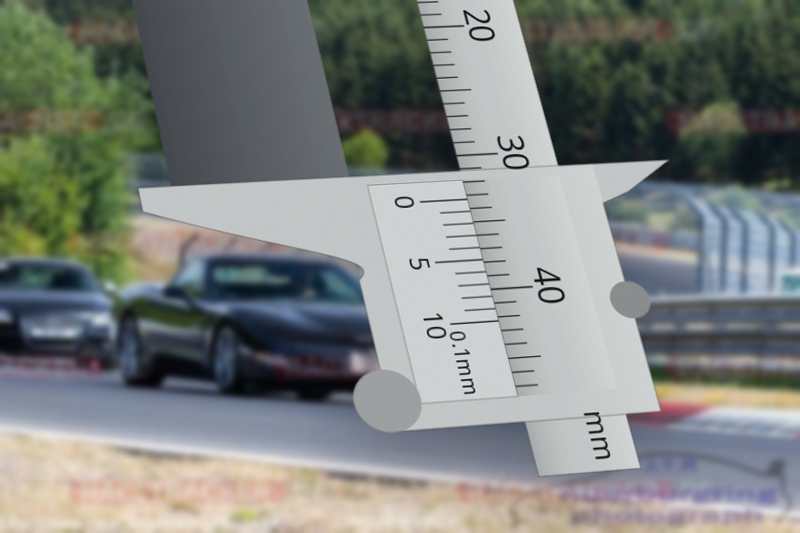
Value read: 33.3
